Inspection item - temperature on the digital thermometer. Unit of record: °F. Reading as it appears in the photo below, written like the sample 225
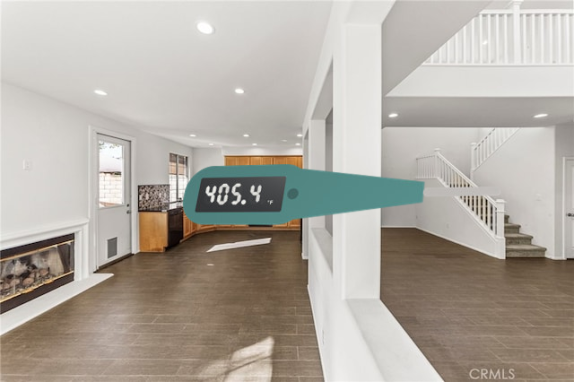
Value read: 405.4
